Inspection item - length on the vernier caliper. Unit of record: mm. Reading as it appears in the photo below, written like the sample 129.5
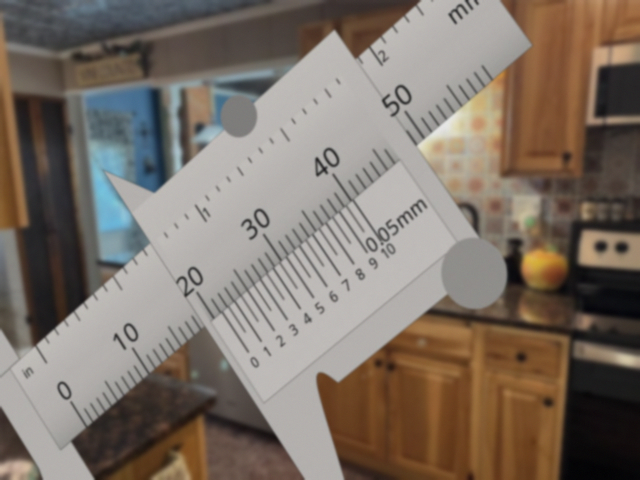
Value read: 21.2
